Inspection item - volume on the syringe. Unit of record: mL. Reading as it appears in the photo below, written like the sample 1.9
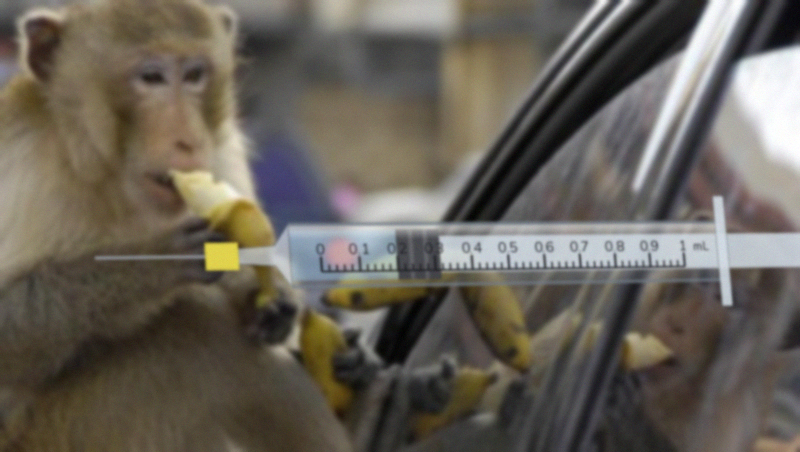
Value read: 0.2
